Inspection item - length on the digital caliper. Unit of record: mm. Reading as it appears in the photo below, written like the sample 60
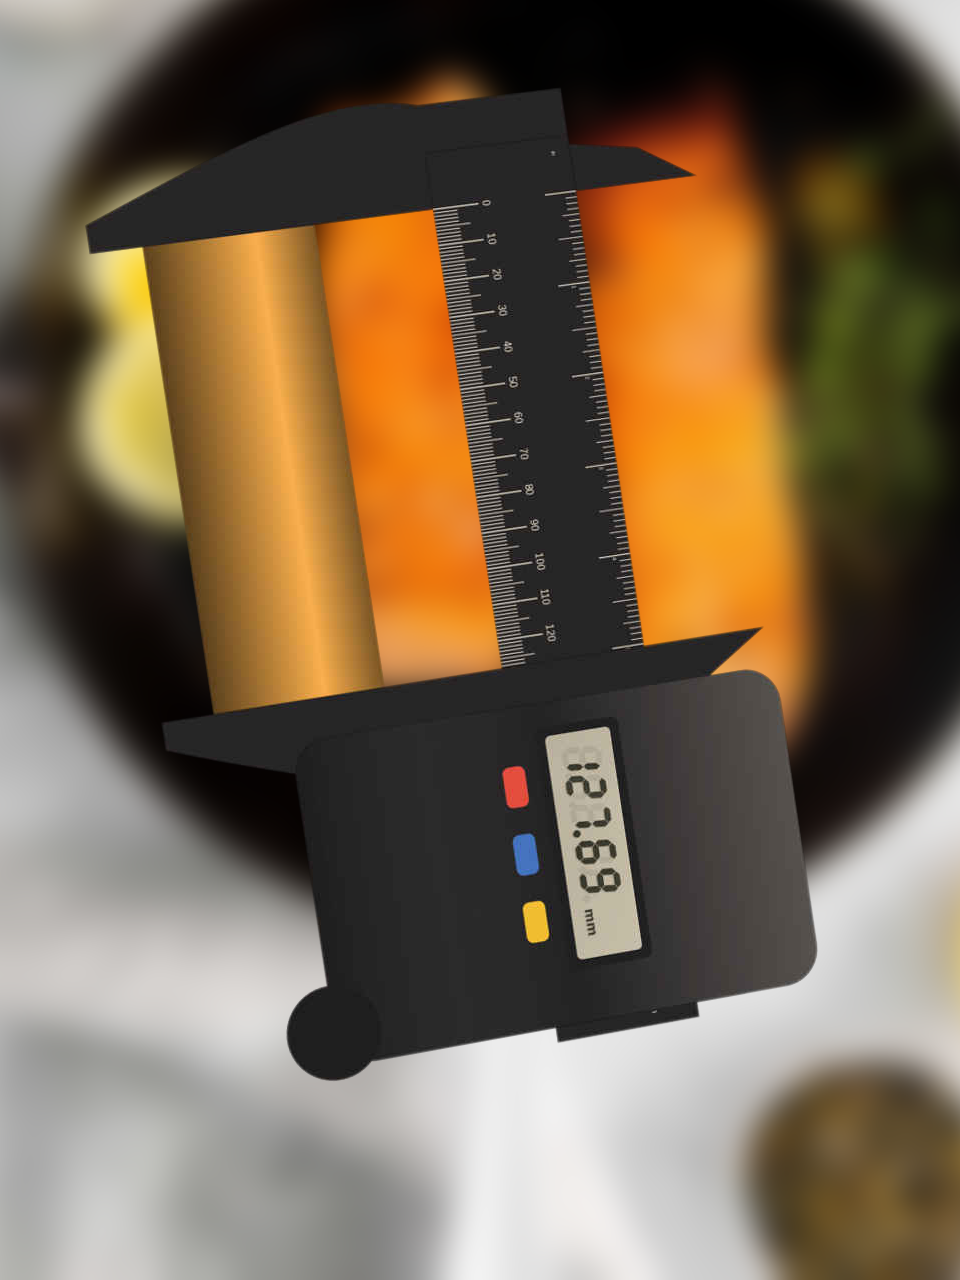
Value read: 127.69
